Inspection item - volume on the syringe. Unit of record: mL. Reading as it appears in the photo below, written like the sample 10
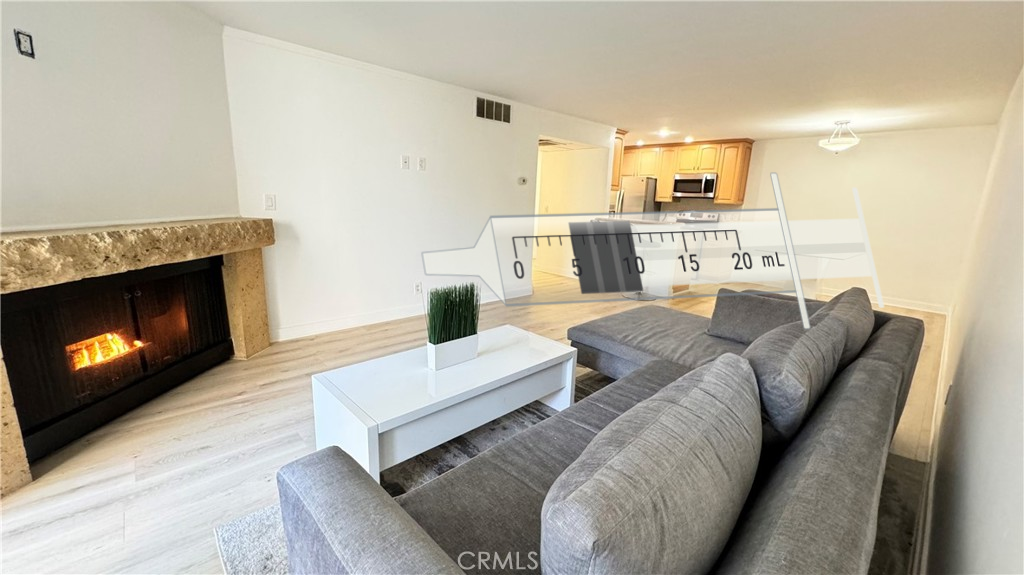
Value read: 5
